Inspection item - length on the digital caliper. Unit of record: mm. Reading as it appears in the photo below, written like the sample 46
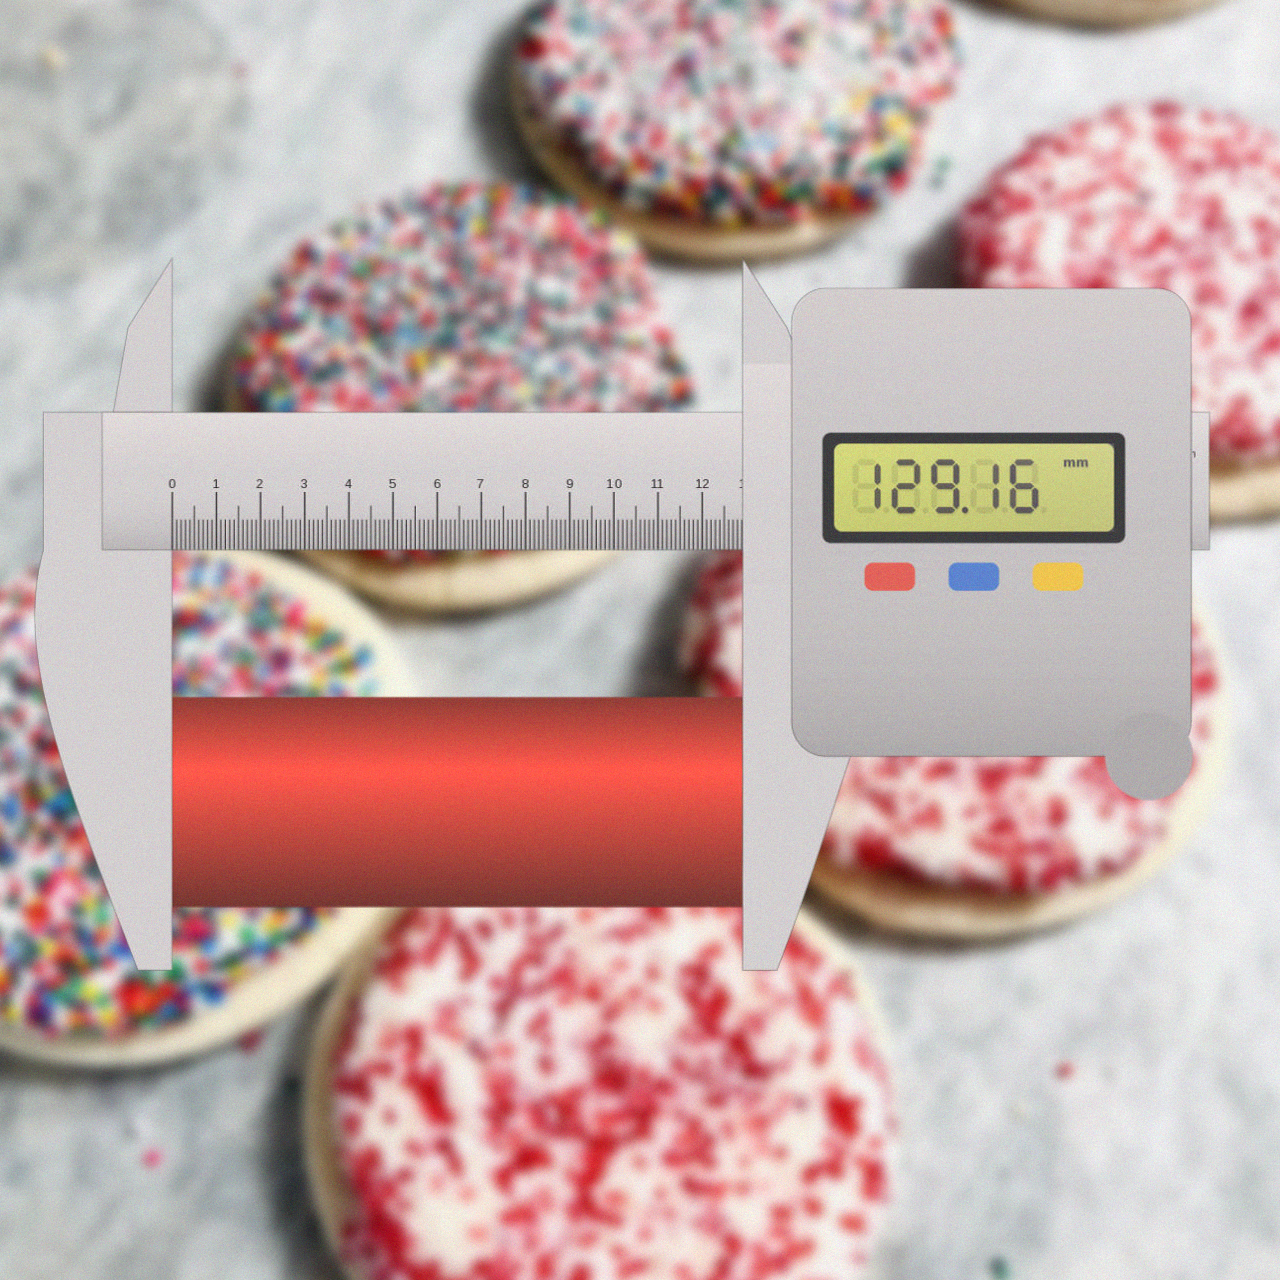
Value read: 129.16
